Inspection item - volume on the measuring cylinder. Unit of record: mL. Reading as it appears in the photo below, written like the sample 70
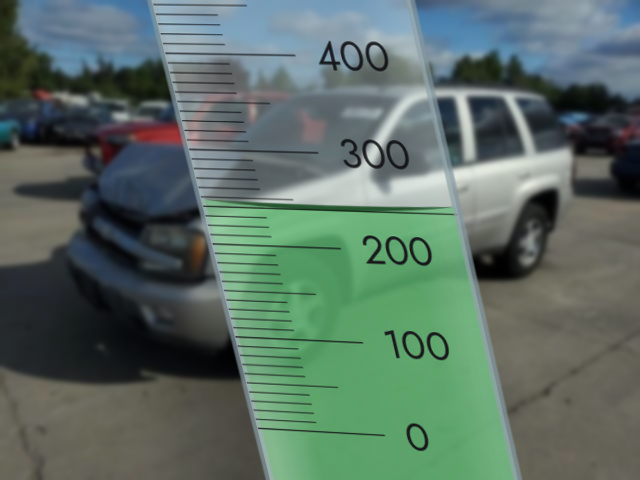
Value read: 240
